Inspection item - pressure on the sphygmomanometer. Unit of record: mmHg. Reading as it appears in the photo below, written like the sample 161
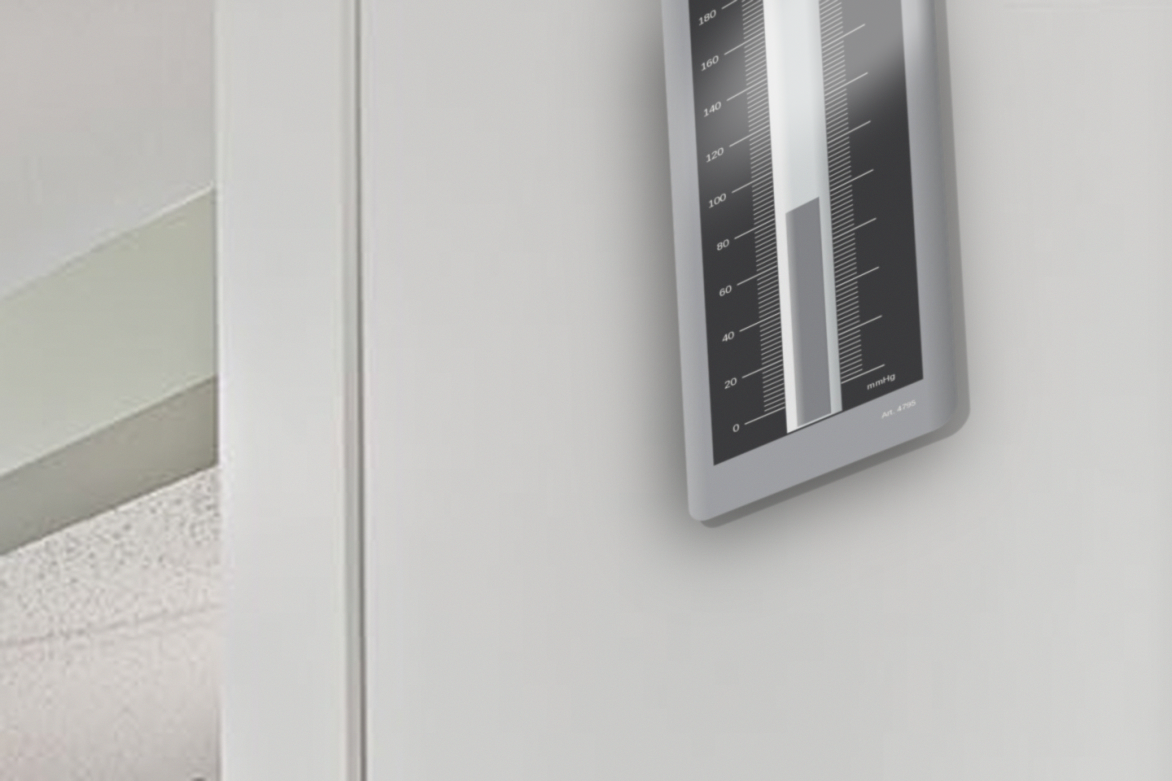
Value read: 80
